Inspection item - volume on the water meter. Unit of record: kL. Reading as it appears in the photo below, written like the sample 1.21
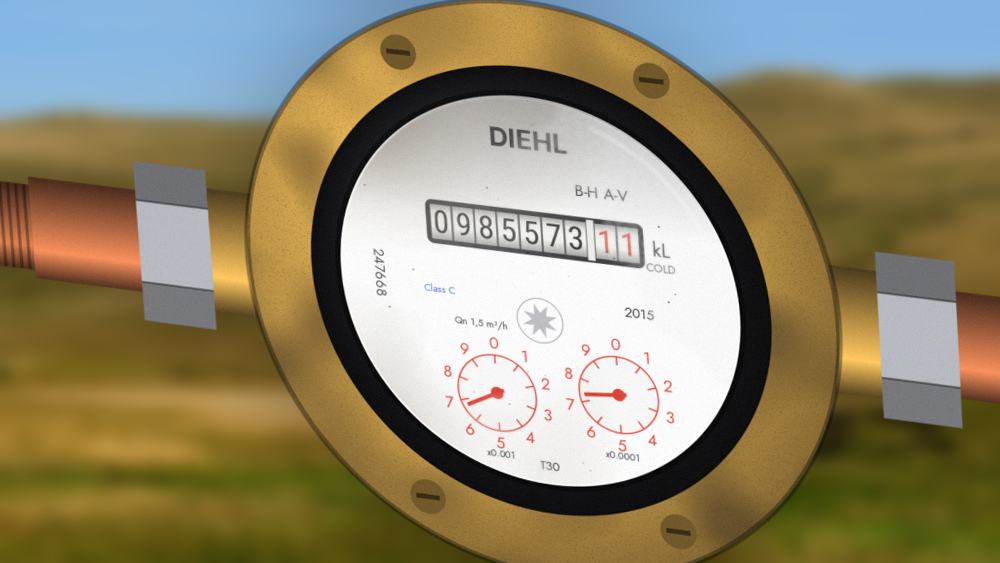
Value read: 985573.1167
